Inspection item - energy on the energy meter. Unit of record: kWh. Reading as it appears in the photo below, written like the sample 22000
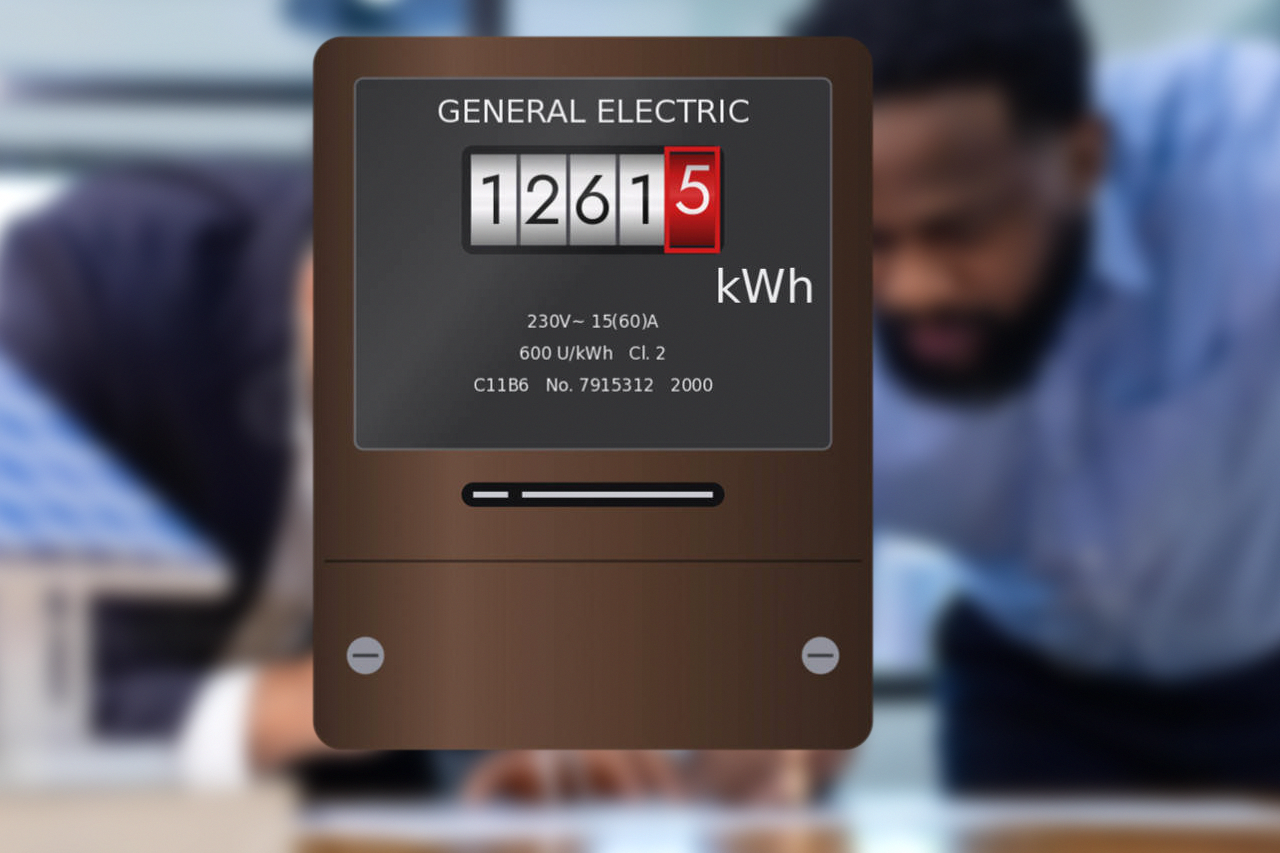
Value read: 1261.5
